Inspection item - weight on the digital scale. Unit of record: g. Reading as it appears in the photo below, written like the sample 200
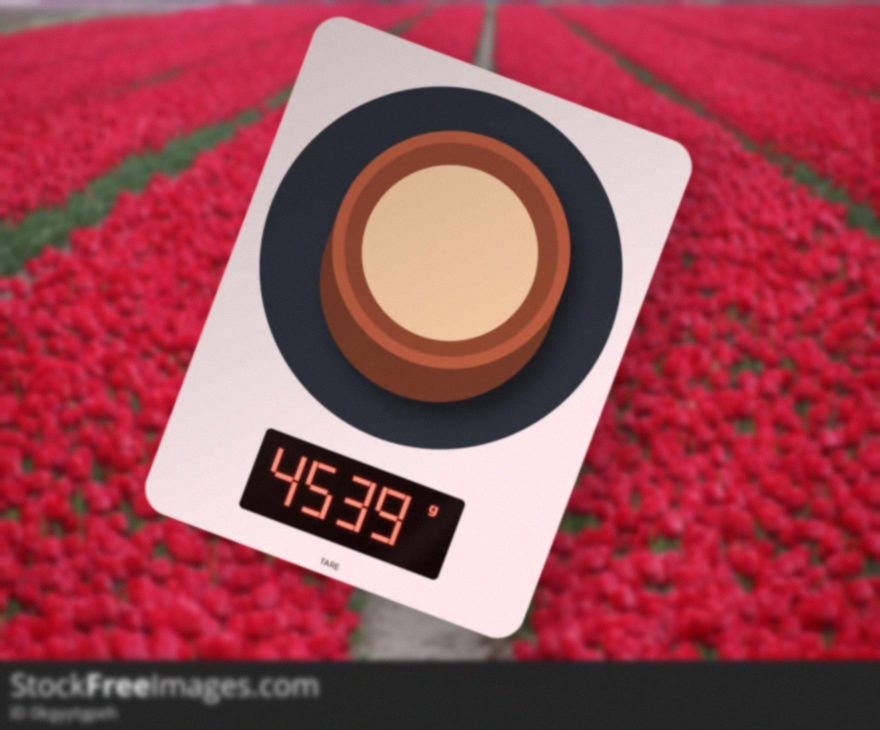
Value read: 4539
